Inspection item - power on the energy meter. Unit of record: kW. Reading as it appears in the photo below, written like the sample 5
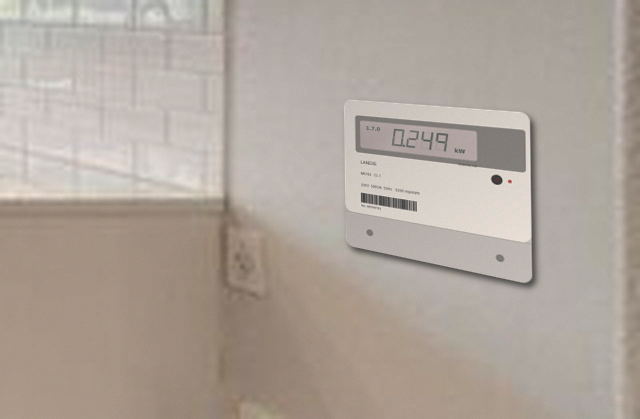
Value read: 0.249
